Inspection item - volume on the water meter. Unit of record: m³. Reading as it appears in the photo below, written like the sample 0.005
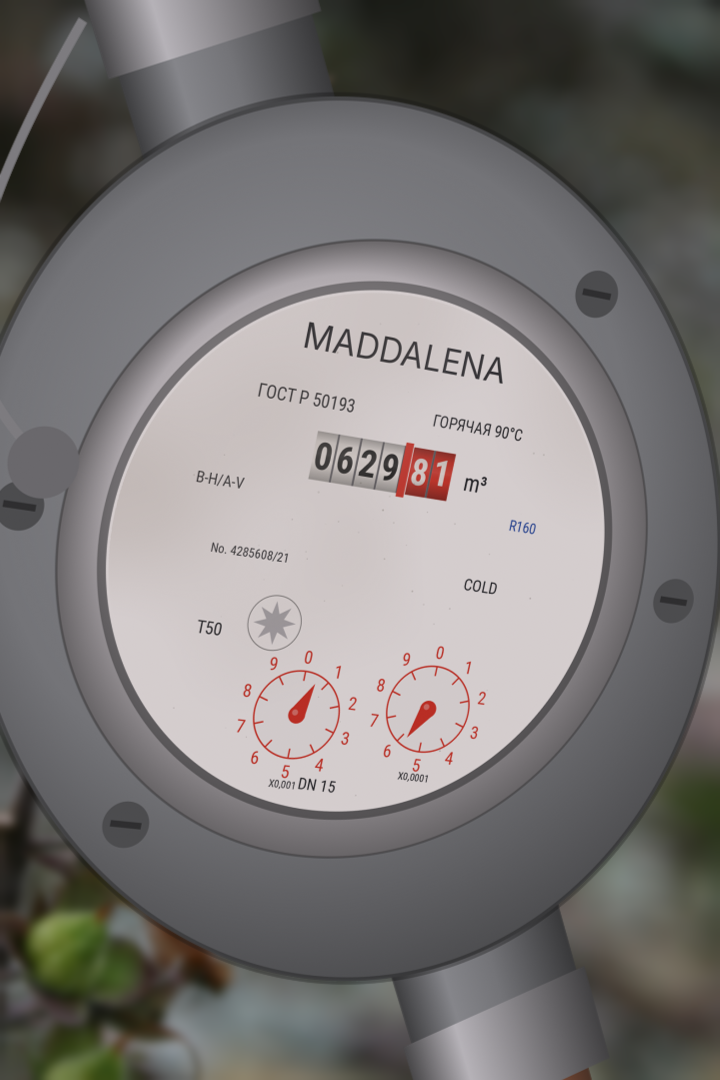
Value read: 629.8105
